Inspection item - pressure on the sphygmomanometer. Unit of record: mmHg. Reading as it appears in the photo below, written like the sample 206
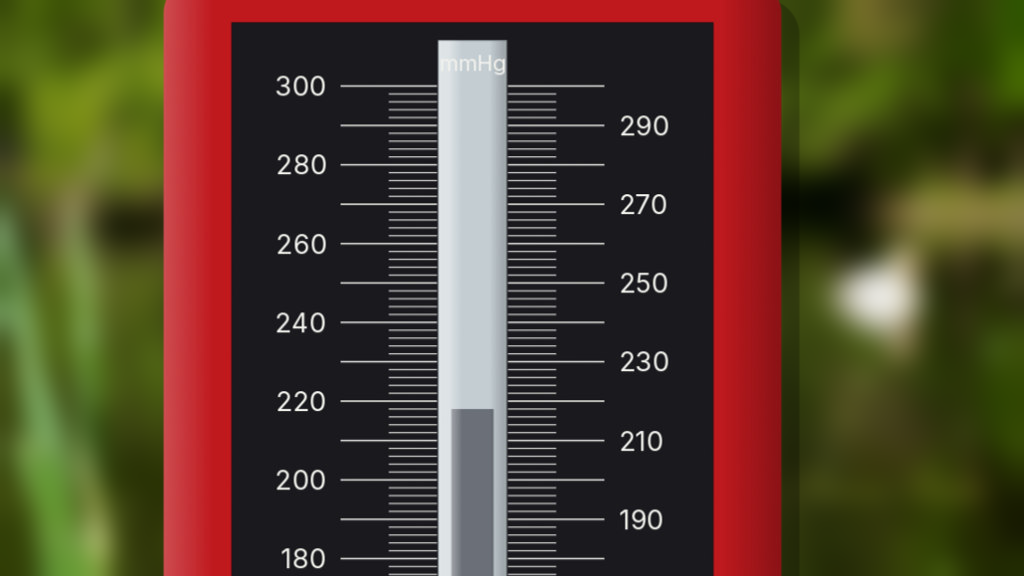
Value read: 218
